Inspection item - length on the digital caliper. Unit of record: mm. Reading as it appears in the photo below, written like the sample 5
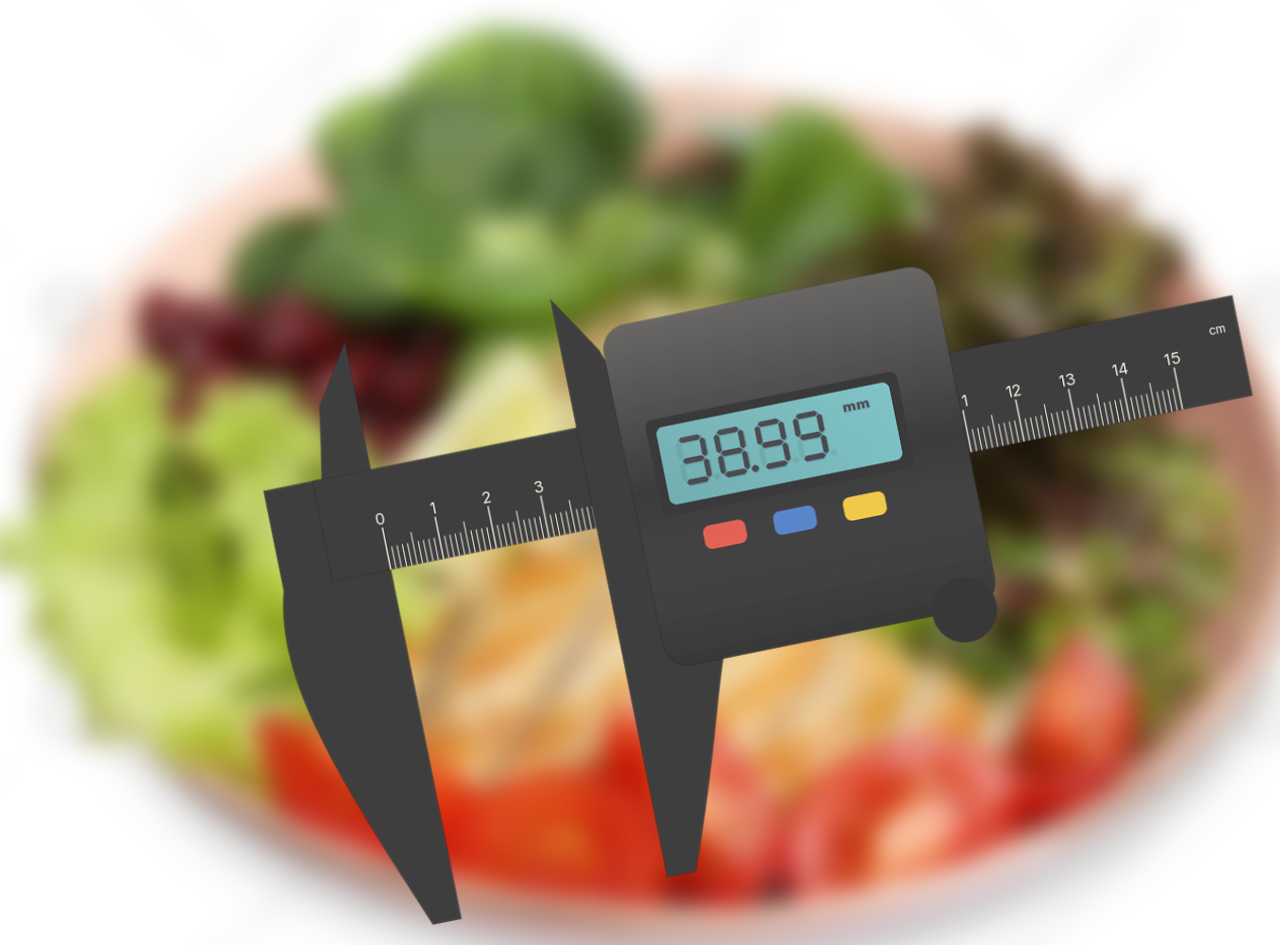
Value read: 38.99
